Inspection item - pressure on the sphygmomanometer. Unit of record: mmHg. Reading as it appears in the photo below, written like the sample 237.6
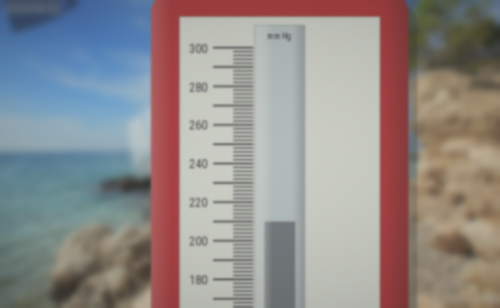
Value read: 210
